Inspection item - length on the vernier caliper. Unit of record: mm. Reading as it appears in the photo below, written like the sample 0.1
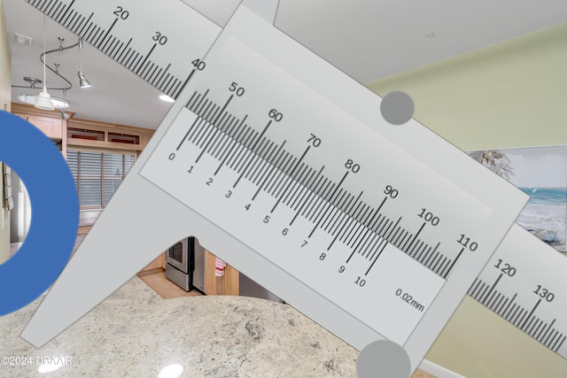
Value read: 46.5
